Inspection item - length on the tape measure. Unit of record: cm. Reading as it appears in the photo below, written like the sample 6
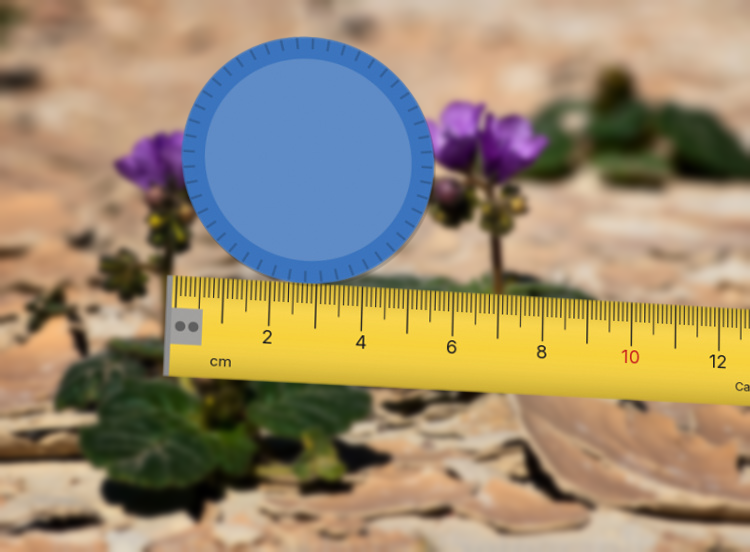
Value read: 5.5
